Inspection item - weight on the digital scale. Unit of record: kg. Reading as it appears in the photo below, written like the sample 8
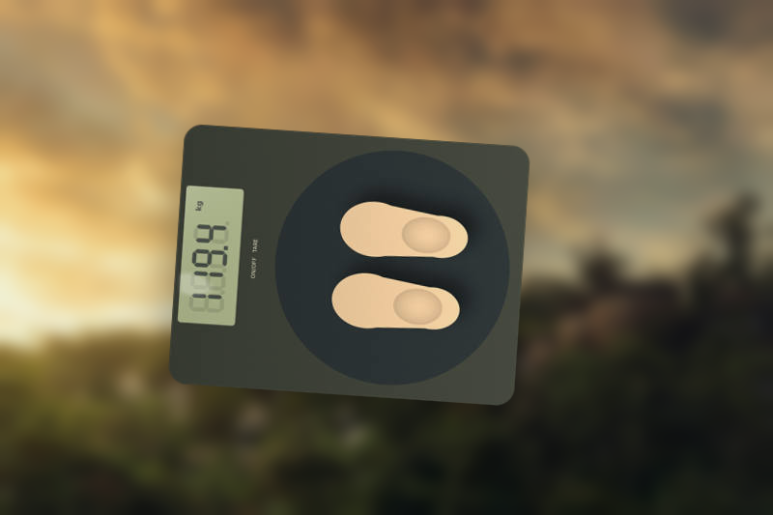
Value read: 119.4
